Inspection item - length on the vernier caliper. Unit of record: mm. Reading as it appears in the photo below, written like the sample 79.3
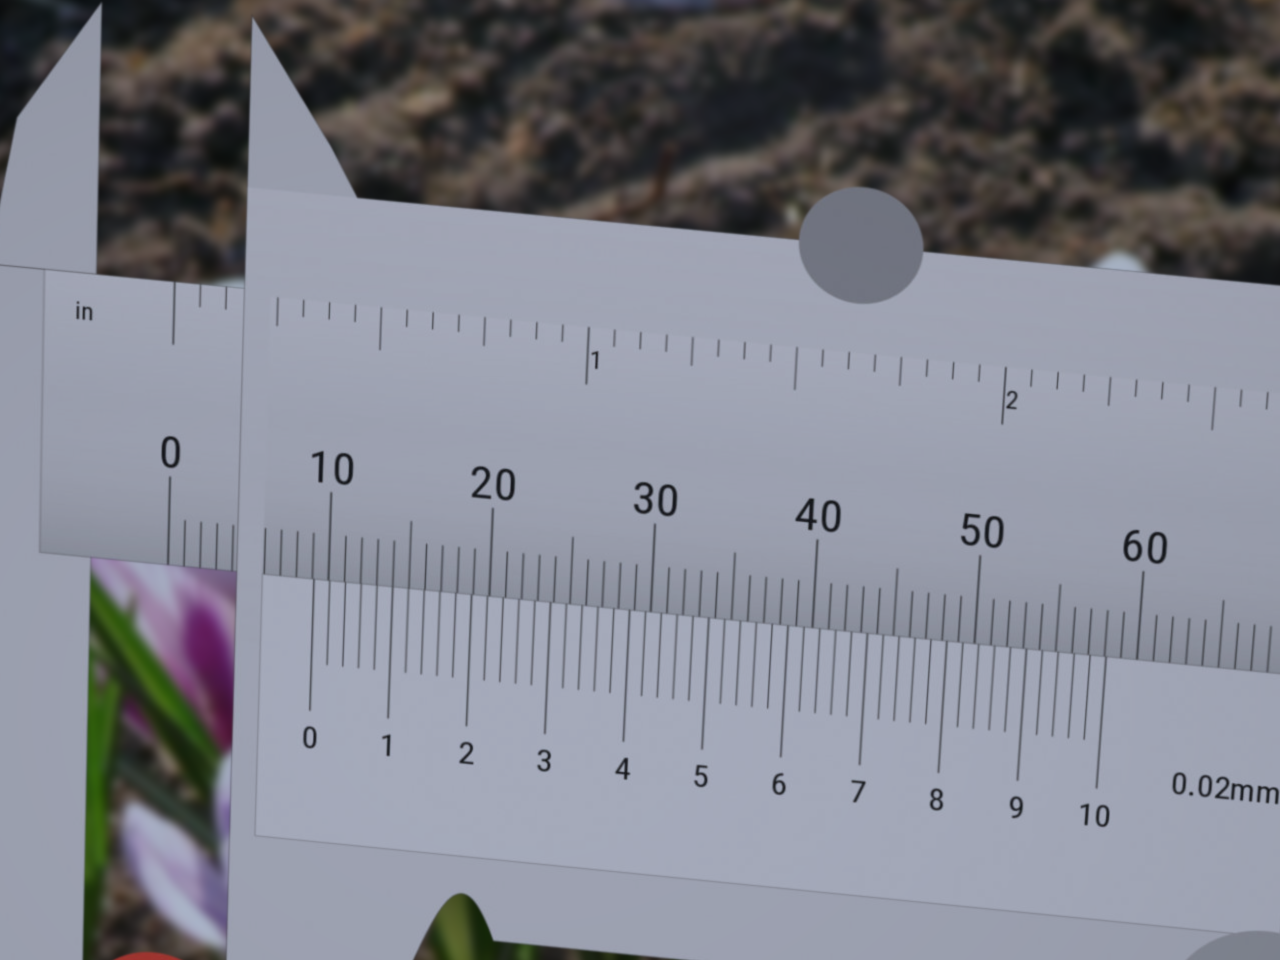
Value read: 9.1
